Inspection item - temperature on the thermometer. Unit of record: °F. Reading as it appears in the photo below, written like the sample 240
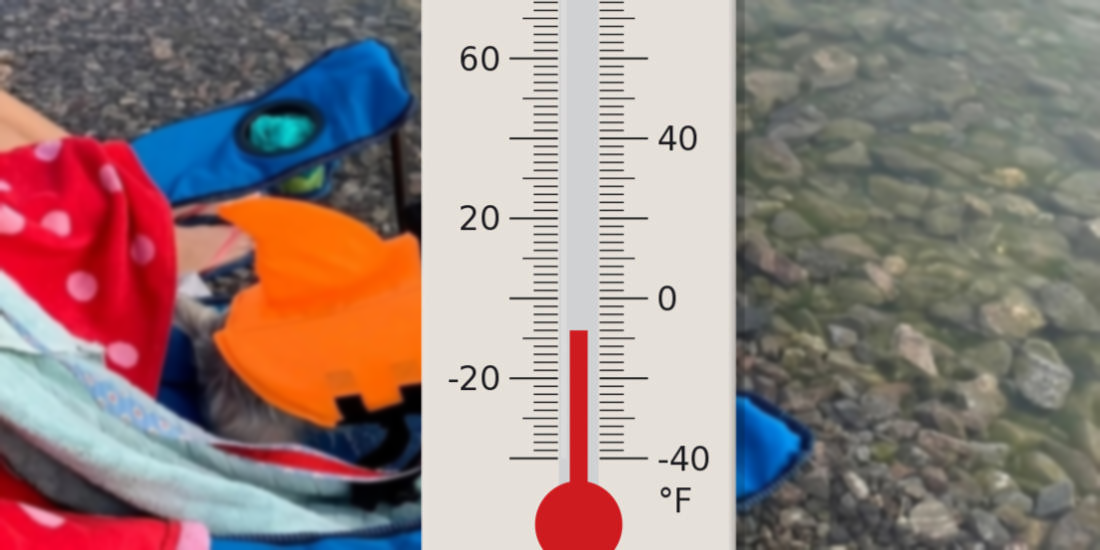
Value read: -8
